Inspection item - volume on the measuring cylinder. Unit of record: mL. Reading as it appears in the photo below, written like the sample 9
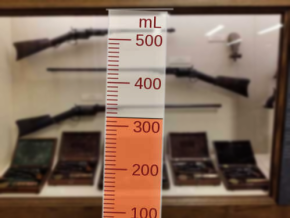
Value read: 320
